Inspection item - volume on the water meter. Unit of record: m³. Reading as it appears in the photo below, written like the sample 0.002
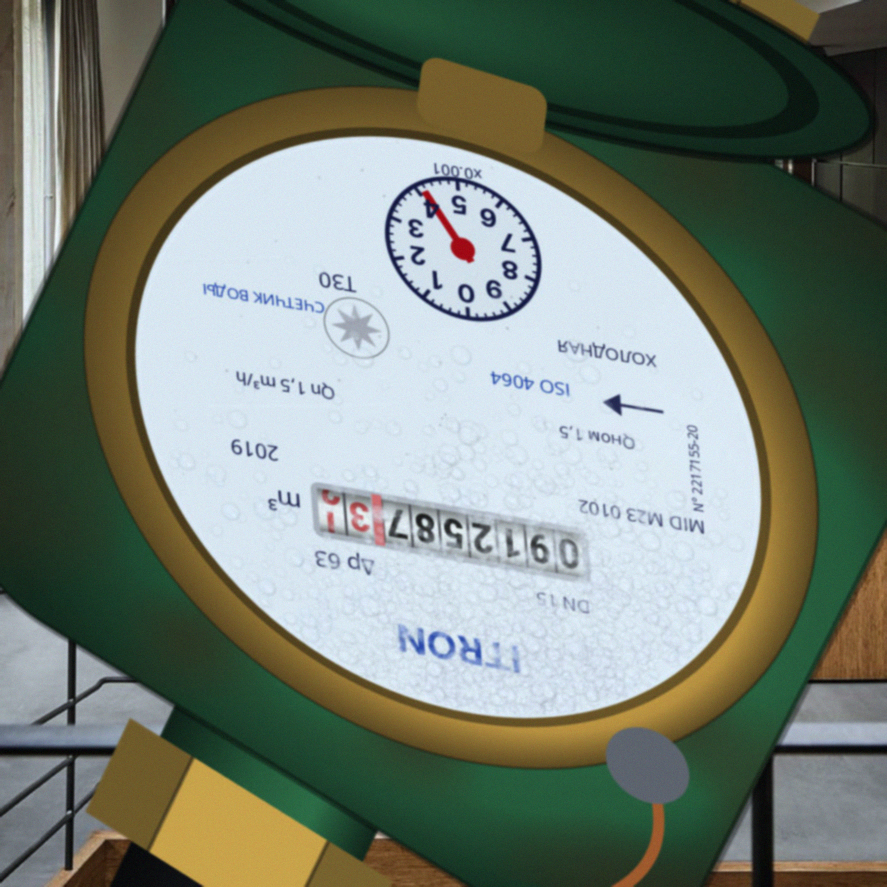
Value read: 912587.314
